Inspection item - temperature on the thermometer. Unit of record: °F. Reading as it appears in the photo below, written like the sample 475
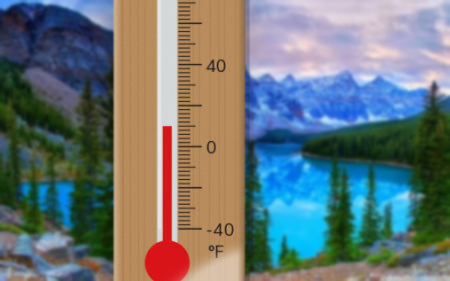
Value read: 10
